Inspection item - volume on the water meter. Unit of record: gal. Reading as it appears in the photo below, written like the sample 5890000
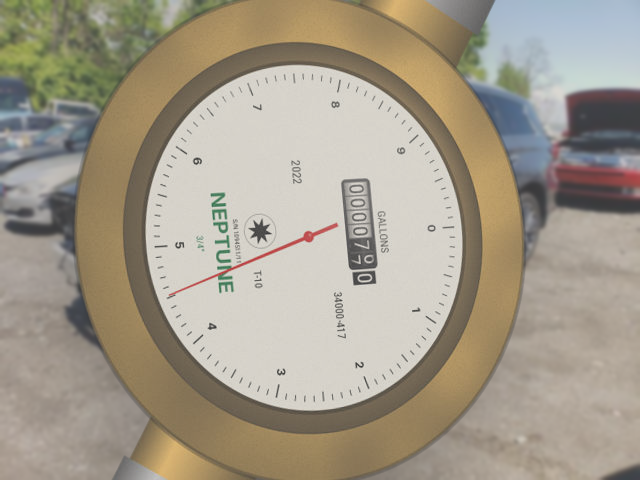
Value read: 764.5
